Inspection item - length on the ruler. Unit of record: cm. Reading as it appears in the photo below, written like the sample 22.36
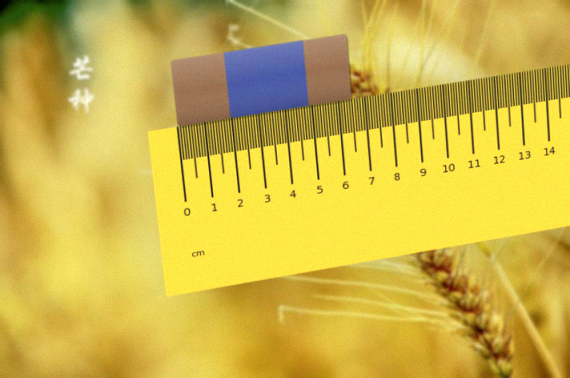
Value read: 6.5
